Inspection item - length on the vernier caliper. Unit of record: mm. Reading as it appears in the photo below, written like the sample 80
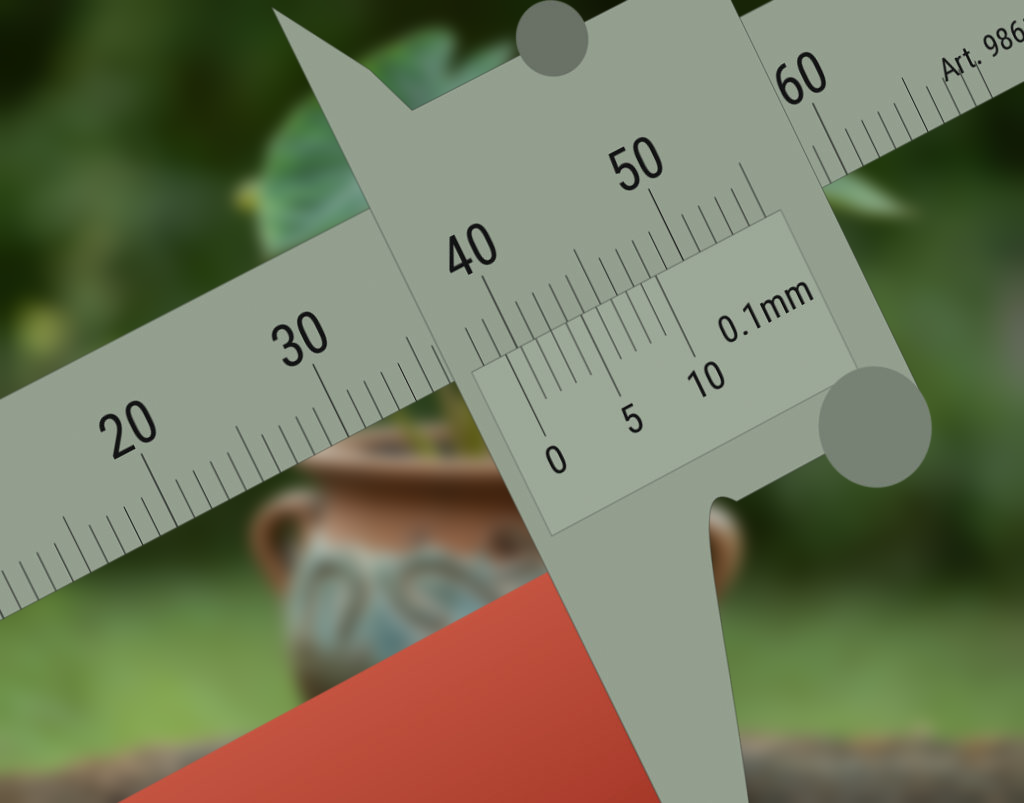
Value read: 39.3
